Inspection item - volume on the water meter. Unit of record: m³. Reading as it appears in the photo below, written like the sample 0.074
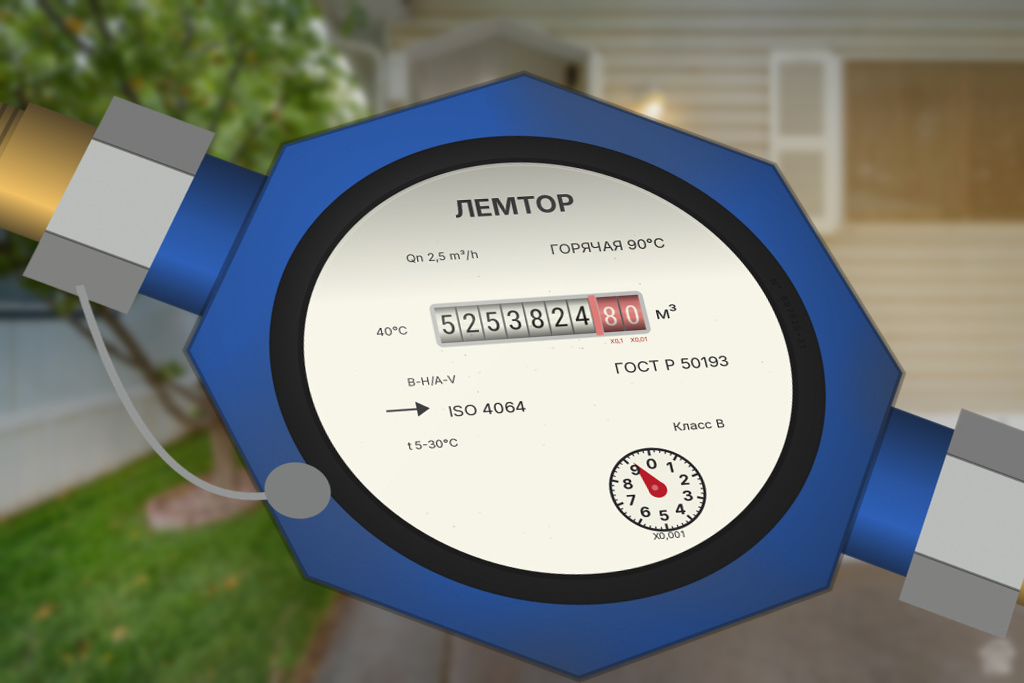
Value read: 5253824.799
